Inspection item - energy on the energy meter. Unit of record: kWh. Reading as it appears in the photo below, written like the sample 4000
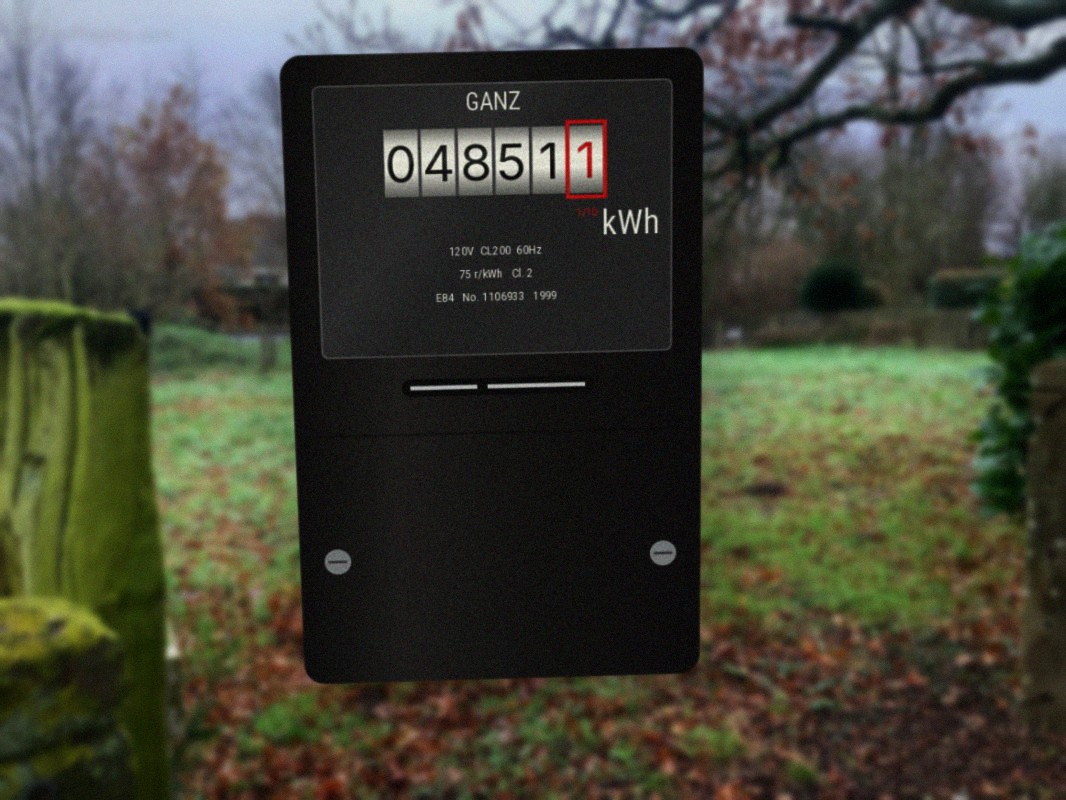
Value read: 4851.1
